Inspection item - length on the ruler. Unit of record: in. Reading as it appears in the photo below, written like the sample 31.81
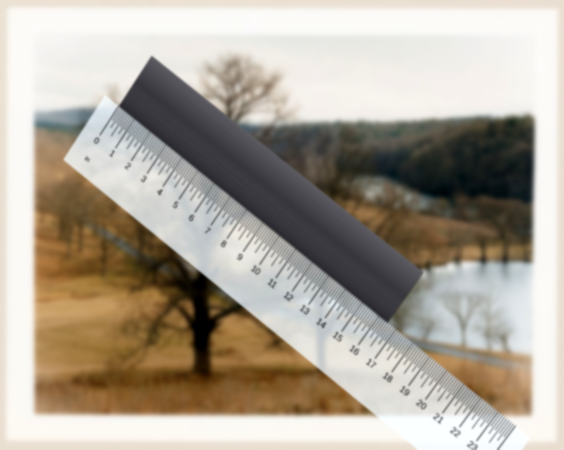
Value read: 16.5
